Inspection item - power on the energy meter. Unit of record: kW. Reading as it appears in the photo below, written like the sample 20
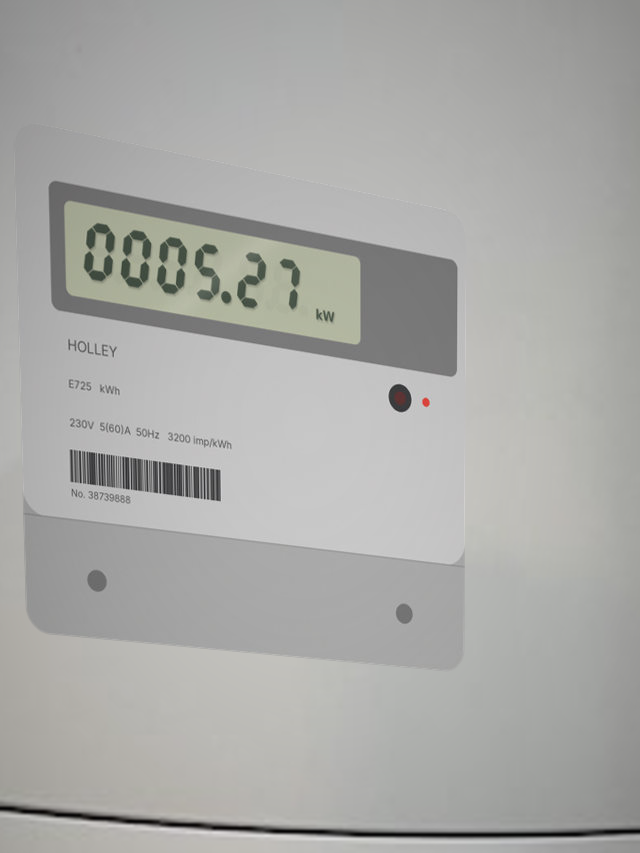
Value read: 5.27
